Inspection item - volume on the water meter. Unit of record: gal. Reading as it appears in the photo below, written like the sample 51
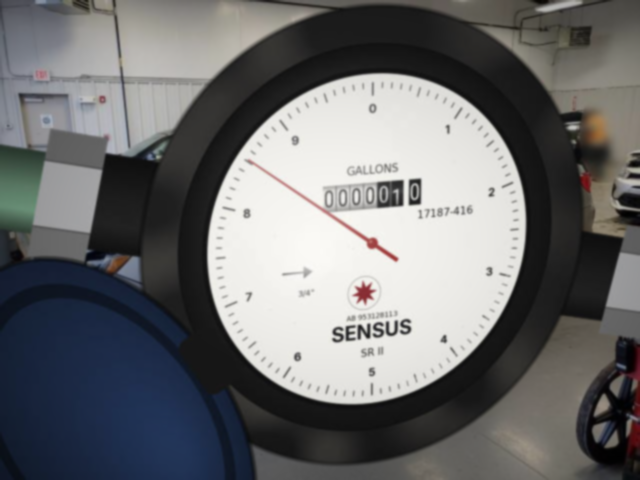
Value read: 8.5
